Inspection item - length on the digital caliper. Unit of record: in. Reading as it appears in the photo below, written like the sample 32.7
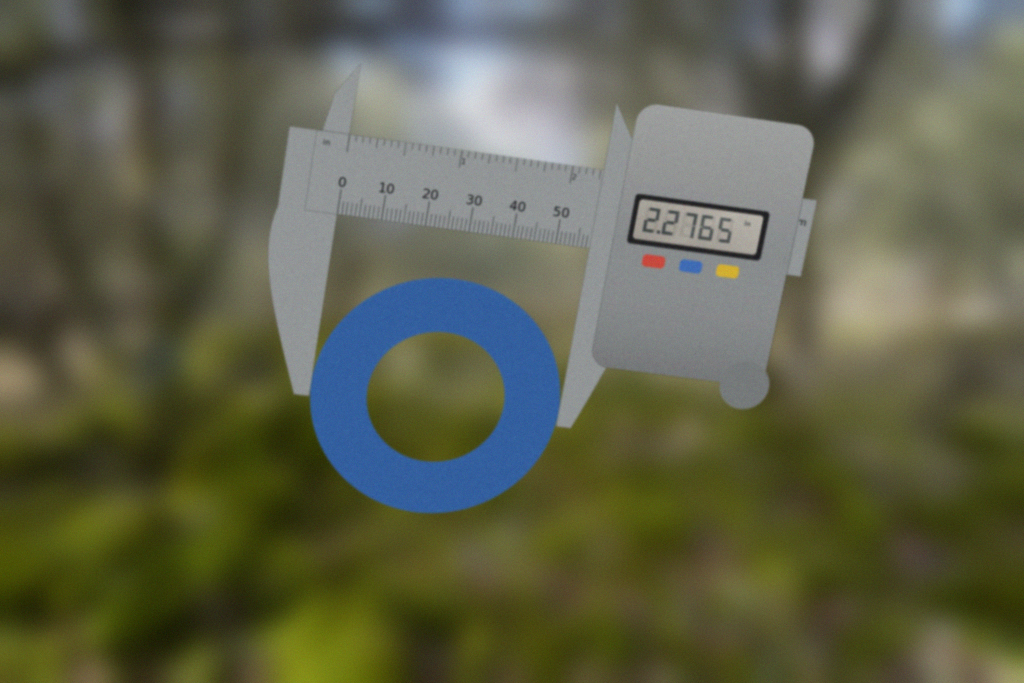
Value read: 2.2765
